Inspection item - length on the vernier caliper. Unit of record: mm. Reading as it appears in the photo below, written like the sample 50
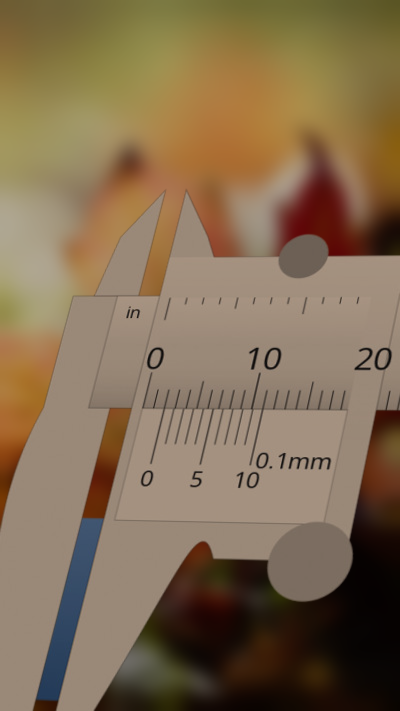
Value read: 2.0
